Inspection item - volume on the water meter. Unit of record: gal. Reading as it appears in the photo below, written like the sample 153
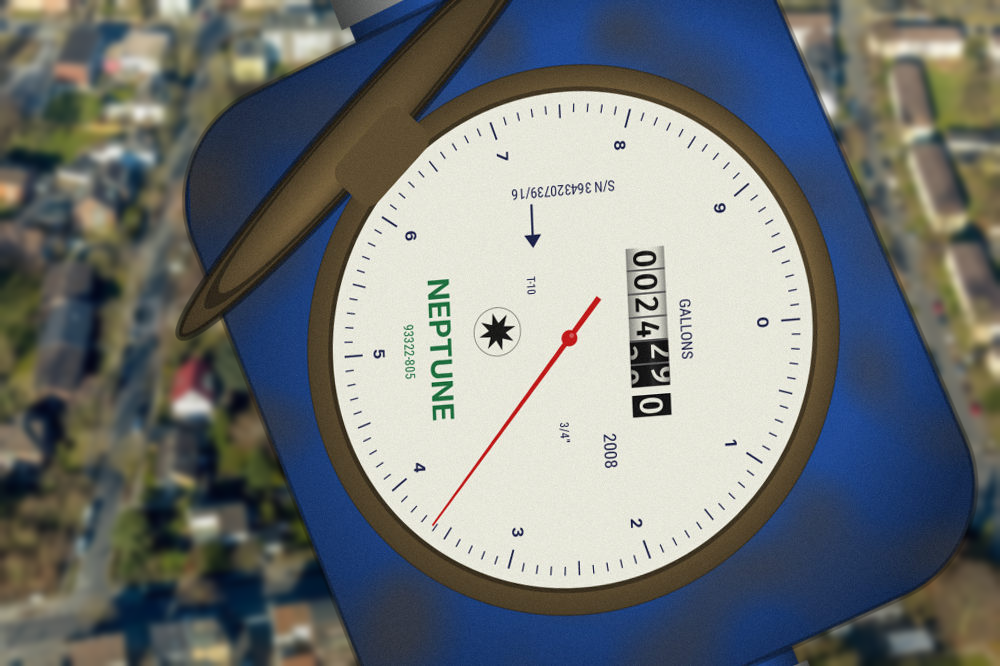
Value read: 24293.6
